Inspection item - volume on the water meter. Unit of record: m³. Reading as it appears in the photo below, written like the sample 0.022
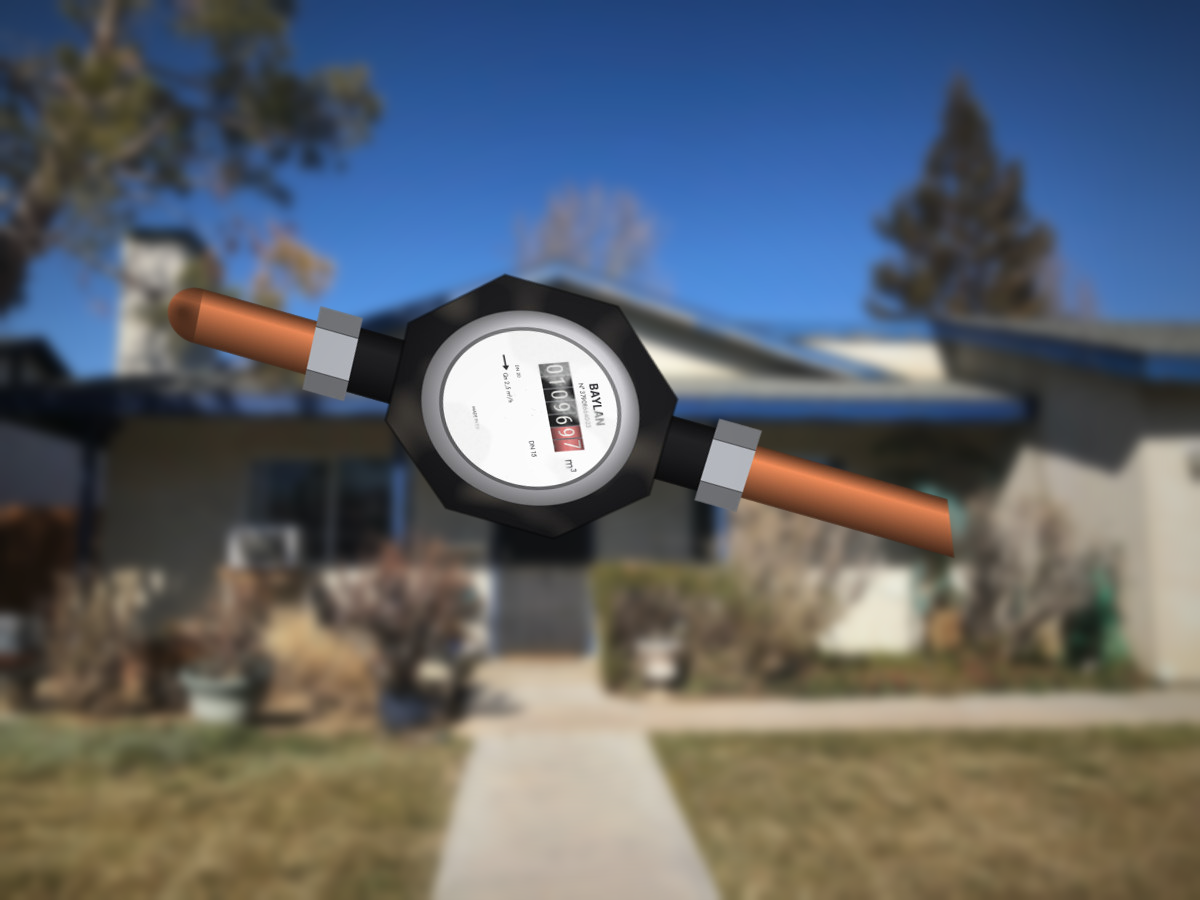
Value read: 1096.97
